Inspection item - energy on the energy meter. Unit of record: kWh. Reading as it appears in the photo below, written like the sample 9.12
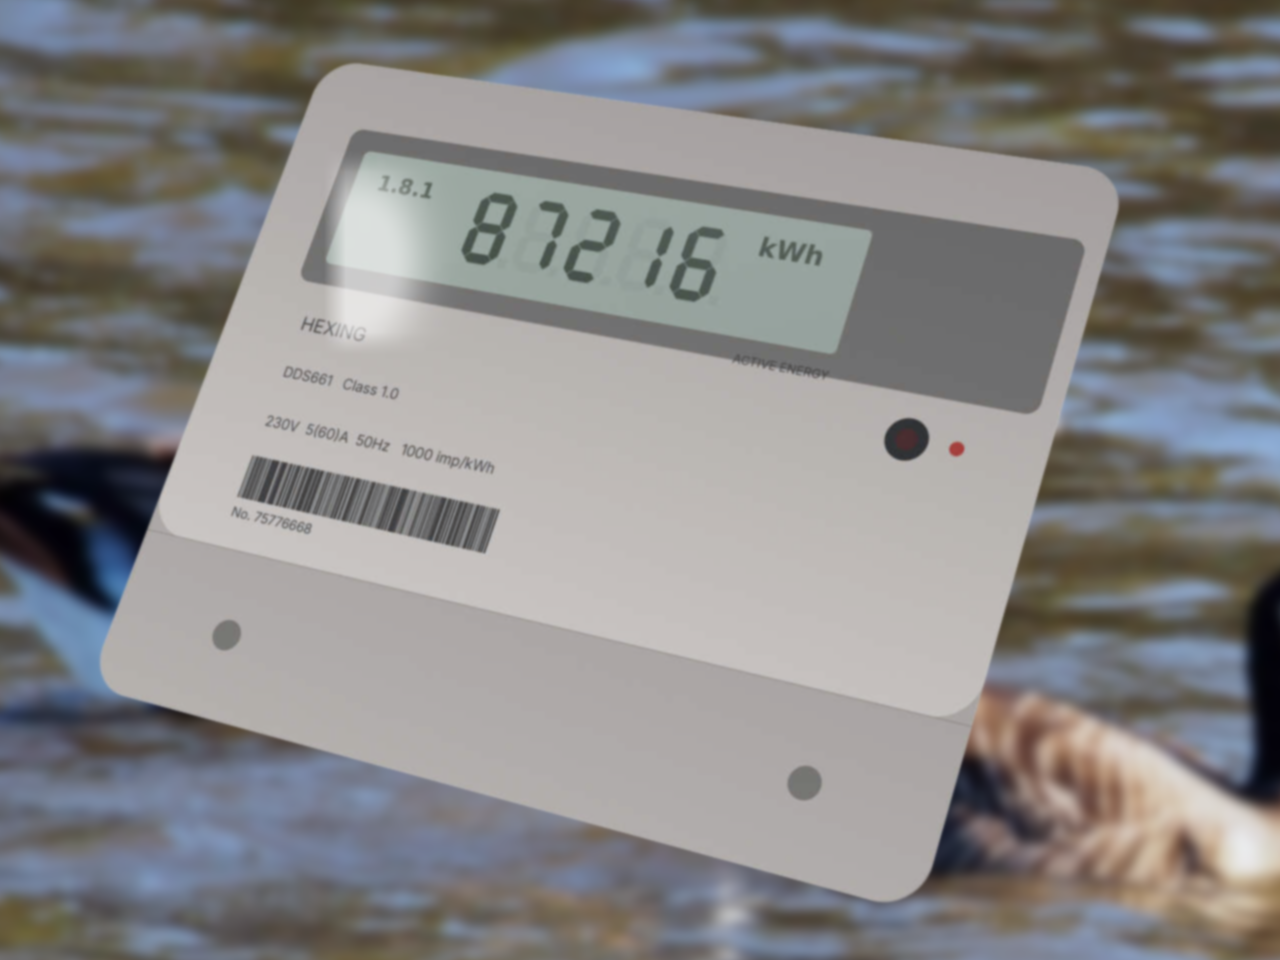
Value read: 87216
